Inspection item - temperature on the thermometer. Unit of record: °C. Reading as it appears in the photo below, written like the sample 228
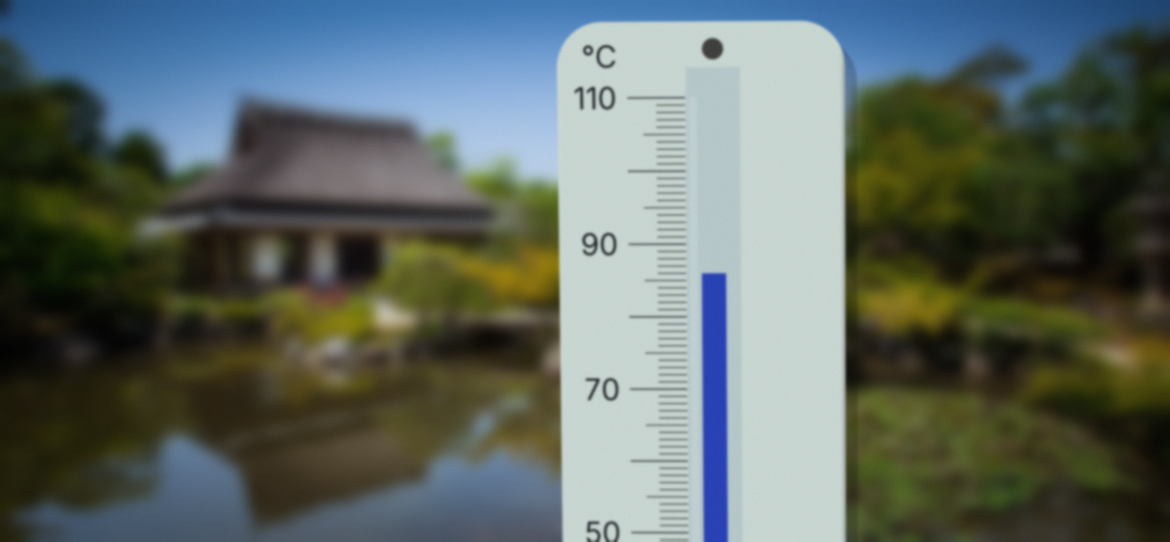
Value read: 86
